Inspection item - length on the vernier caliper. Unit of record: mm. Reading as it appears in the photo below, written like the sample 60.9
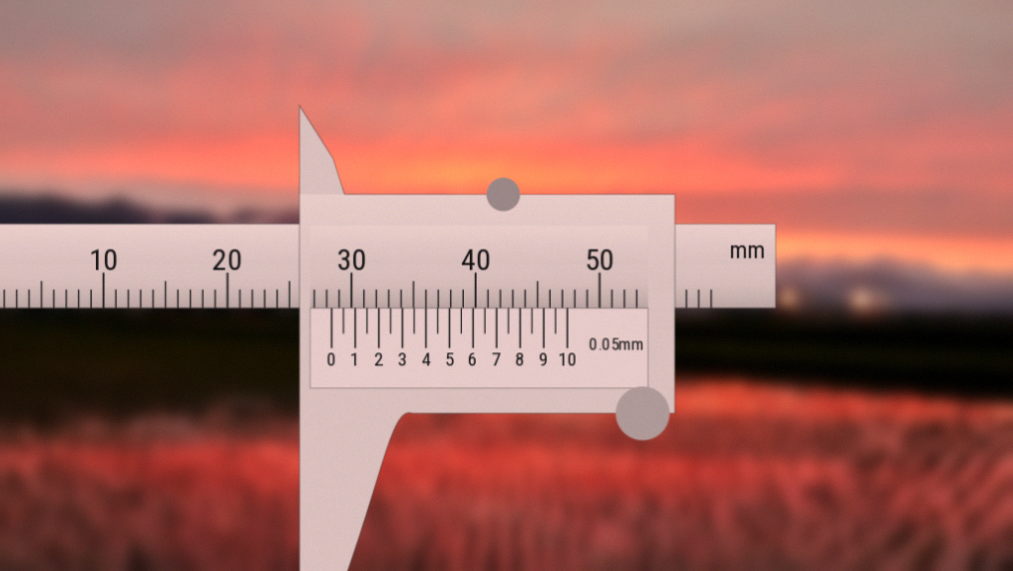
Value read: 28.4
